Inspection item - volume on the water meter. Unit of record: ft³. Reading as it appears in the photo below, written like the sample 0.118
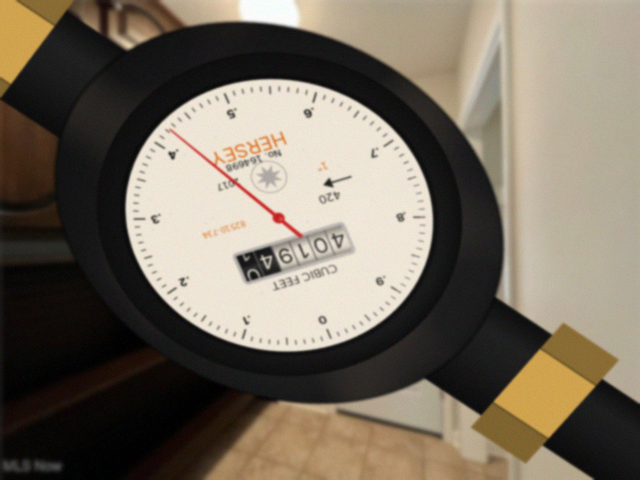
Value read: 401940.42
